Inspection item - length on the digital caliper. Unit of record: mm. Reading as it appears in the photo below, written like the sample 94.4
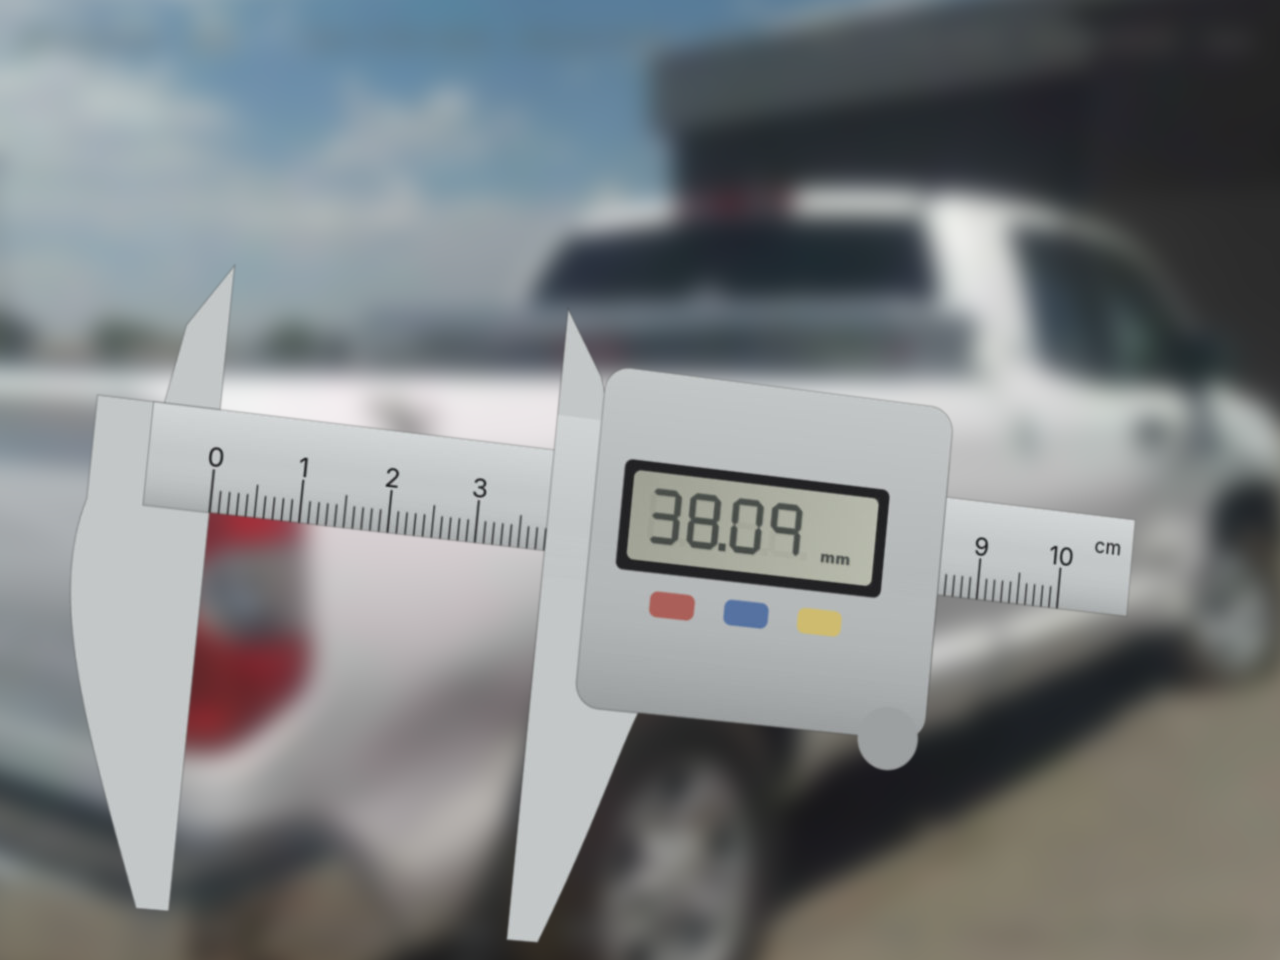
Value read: 38.09
